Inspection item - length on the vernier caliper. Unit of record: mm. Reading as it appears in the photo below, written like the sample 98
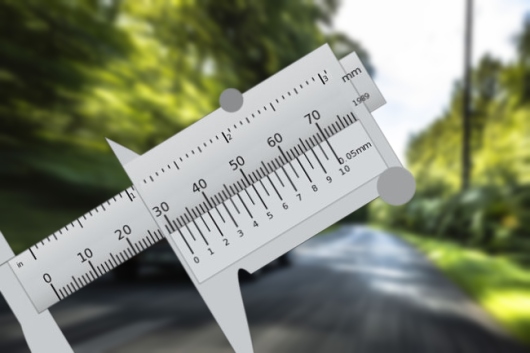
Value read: 31.0
